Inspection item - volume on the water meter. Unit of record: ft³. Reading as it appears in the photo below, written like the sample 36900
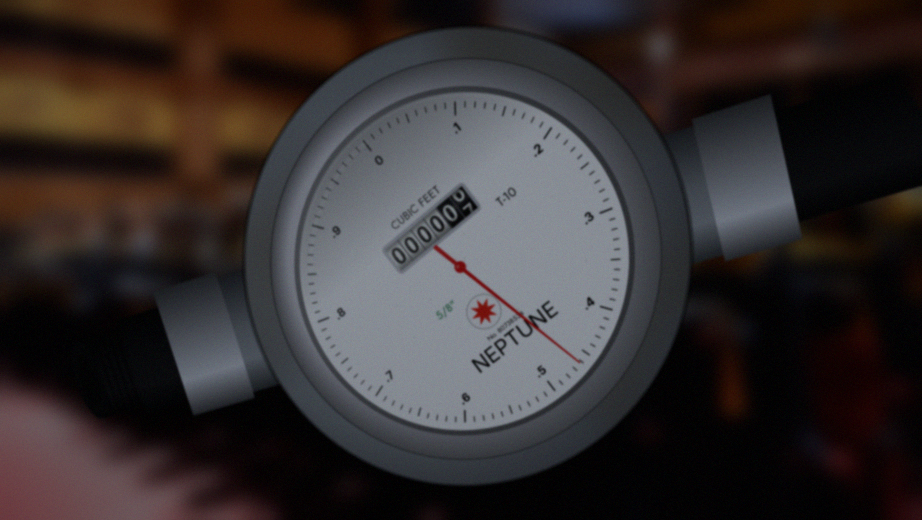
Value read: 6.46
